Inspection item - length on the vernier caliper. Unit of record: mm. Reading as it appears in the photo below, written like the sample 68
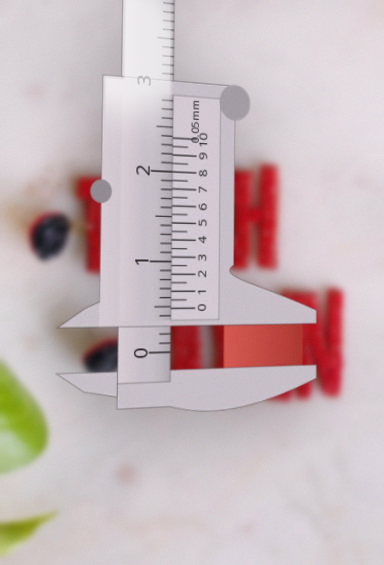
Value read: 4.8
